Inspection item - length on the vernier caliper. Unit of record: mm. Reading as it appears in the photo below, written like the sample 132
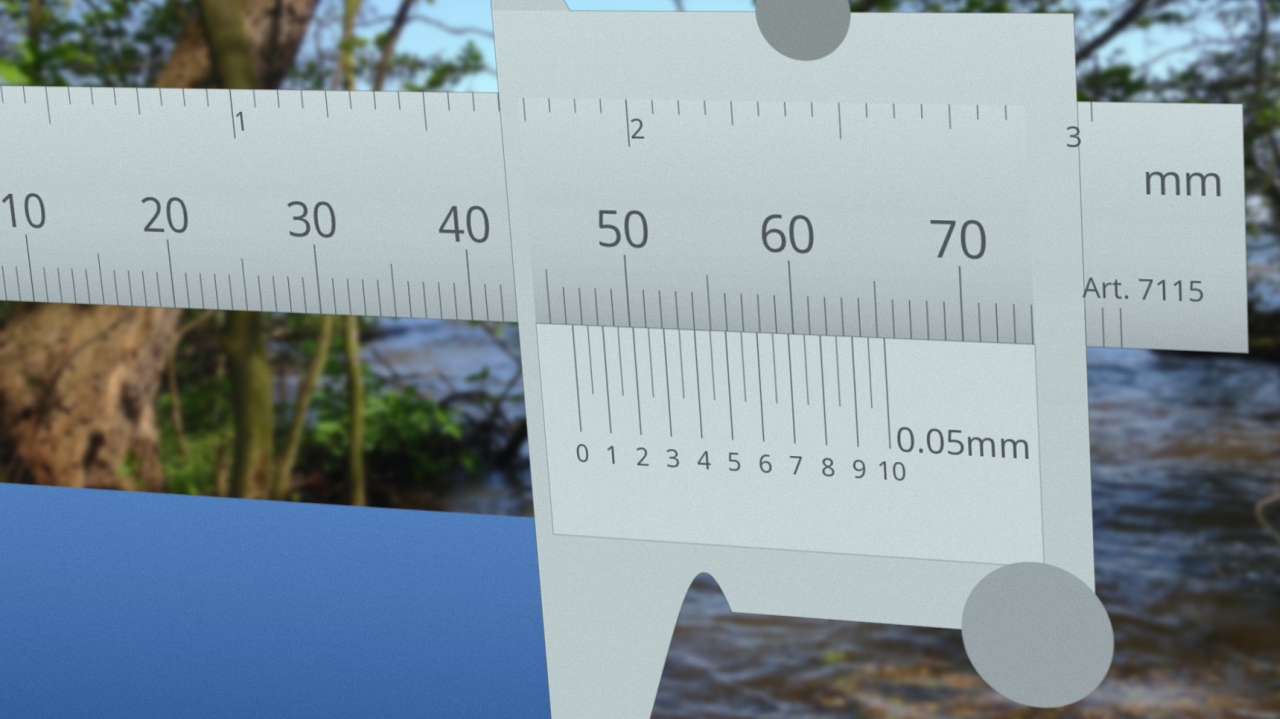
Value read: 46.4
